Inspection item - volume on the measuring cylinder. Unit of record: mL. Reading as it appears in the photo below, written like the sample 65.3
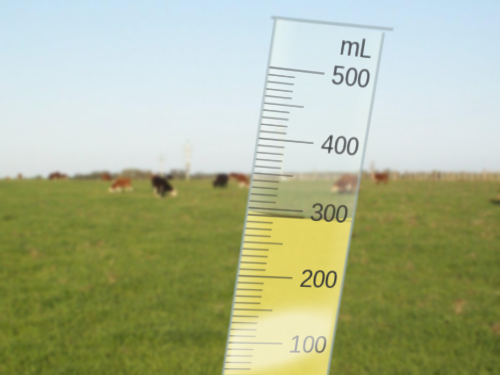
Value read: 290
